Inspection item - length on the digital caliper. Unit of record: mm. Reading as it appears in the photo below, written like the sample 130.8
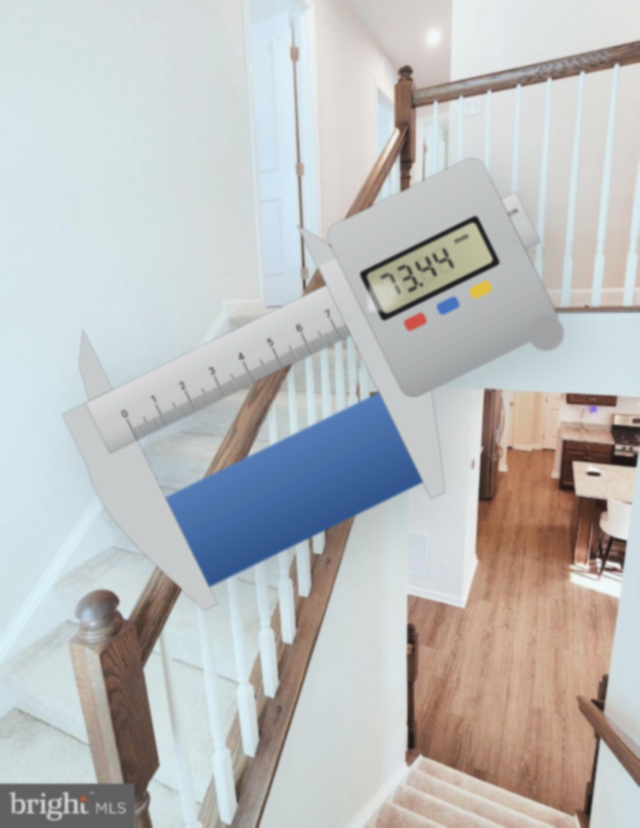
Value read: 73.44
